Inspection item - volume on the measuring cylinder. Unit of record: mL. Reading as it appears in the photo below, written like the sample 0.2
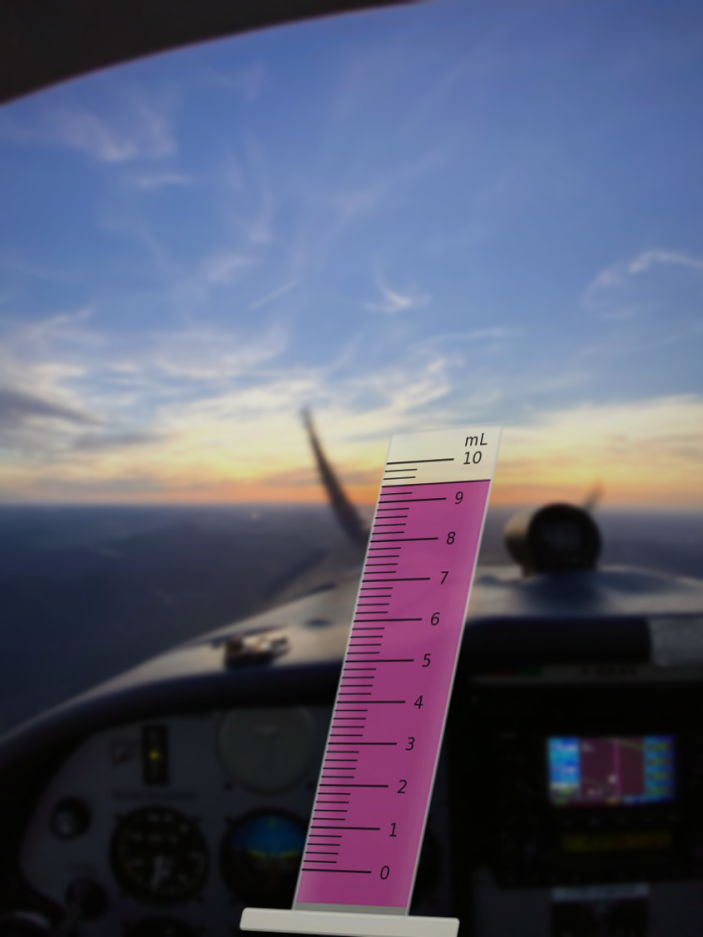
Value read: 9.4
